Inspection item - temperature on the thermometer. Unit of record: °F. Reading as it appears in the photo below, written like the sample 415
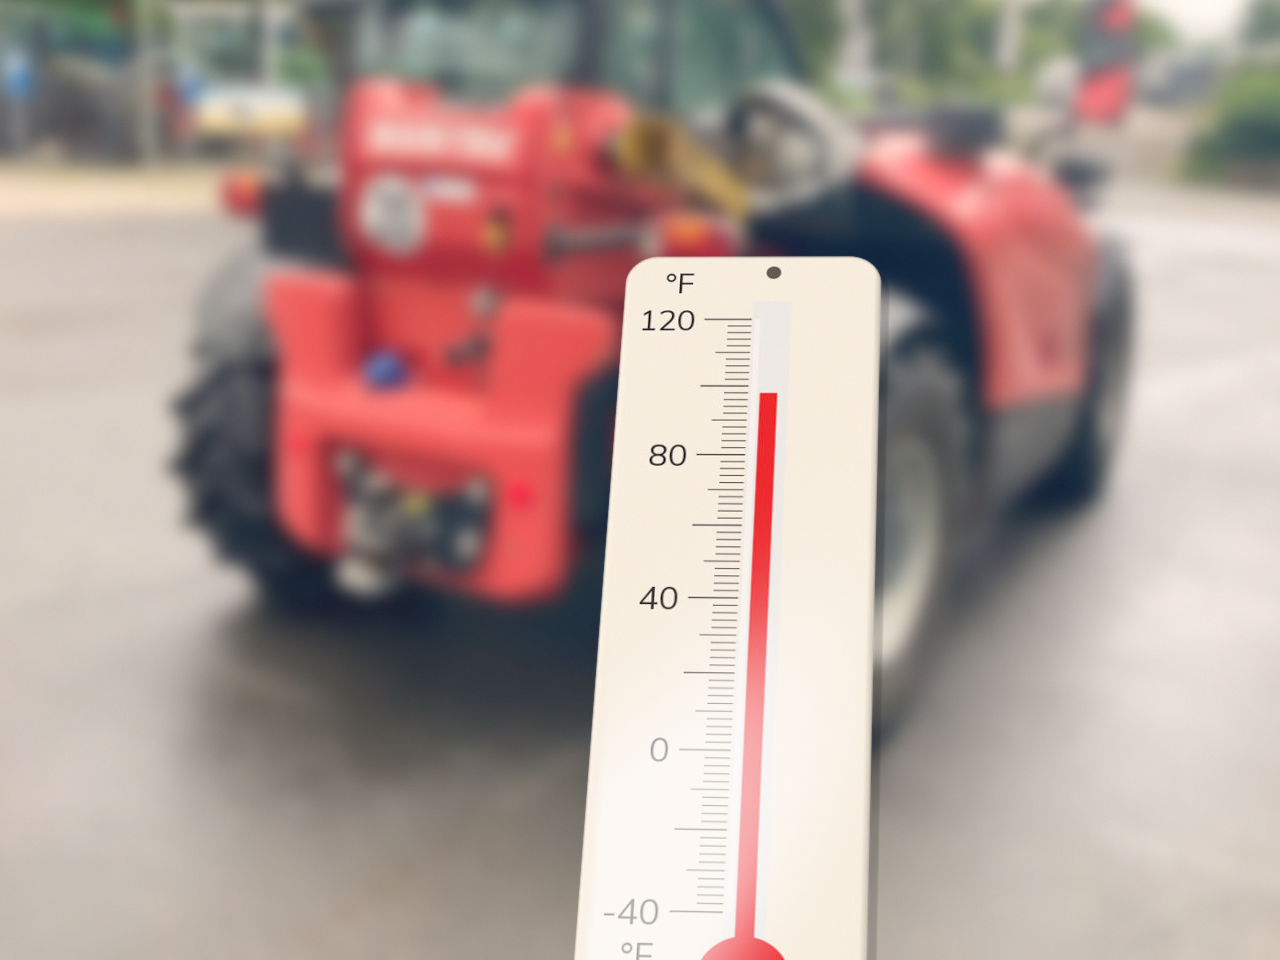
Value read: 98
